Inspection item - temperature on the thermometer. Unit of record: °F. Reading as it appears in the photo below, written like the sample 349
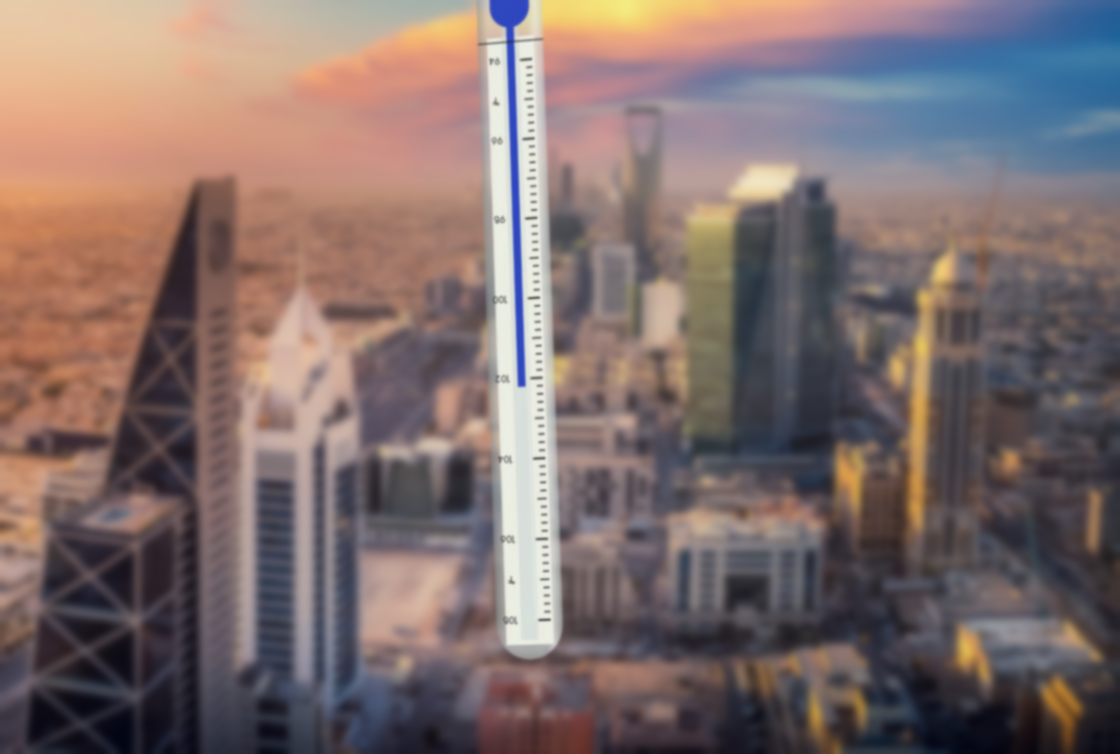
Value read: 102.2
